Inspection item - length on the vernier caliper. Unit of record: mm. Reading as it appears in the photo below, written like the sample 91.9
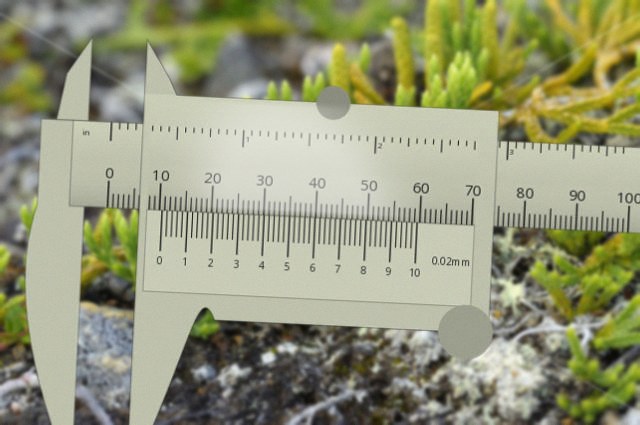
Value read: 10.5
